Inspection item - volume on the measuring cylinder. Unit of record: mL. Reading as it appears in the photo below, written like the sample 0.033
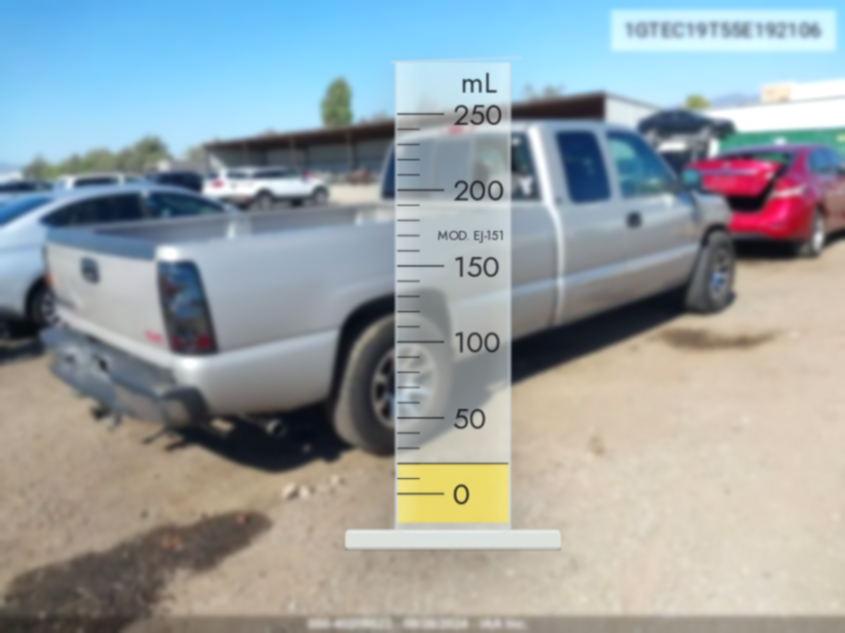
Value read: 20
